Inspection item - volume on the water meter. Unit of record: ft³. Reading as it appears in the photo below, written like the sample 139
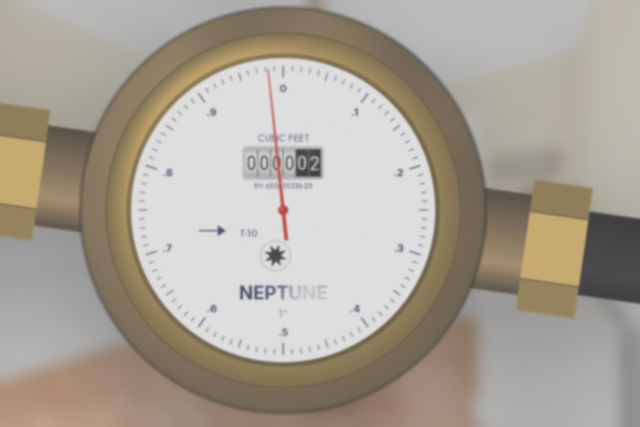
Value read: 1.98
